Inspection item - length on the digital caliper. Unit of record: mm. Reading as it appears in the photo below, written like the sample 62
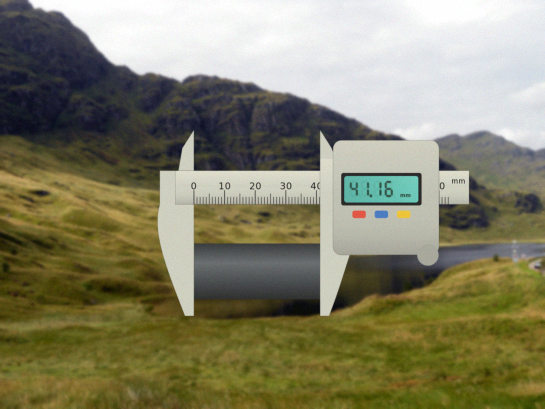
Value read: 41.16
